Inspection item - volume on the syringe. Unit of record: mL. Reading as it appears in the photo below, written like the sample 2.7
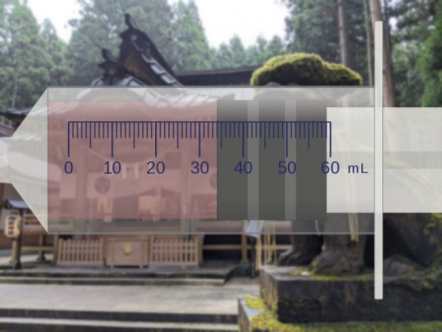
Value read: 34
